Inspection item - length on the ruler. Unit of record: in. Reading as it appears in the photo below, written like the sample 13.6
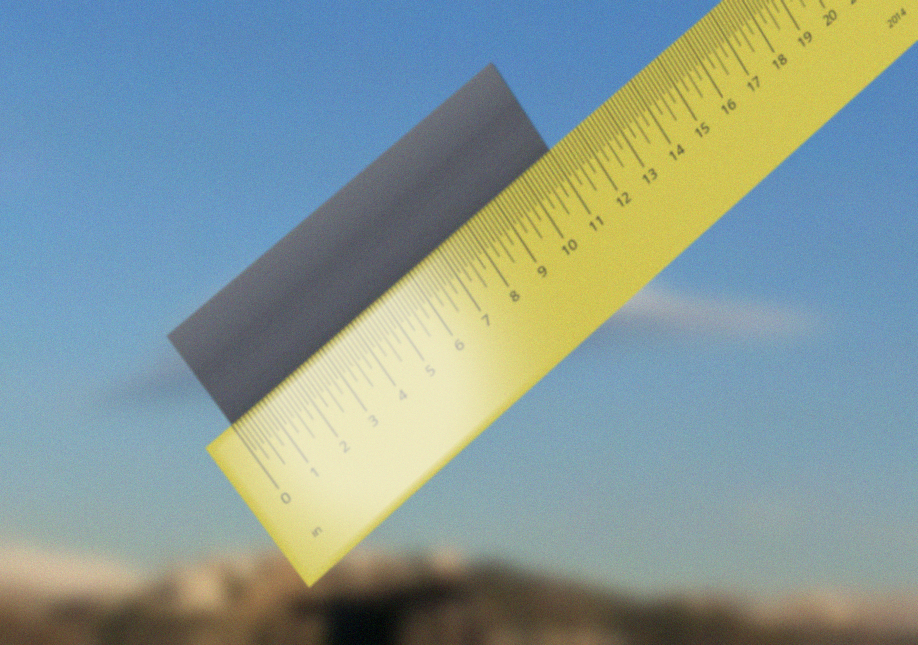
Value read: 11
